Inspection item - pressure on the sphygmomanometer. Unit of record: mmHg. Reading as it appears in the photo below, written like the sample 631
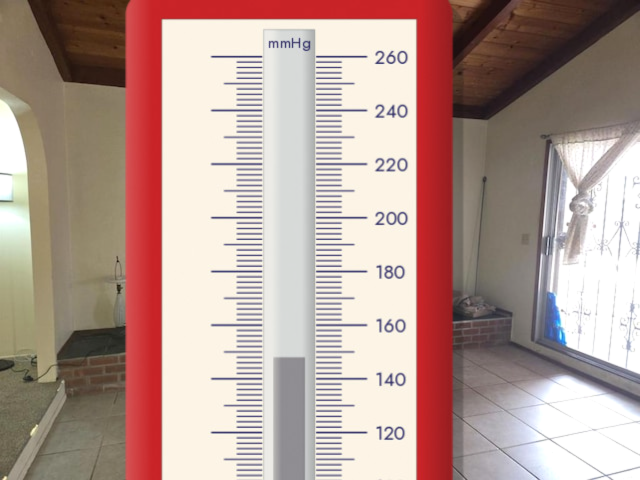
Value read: 148
